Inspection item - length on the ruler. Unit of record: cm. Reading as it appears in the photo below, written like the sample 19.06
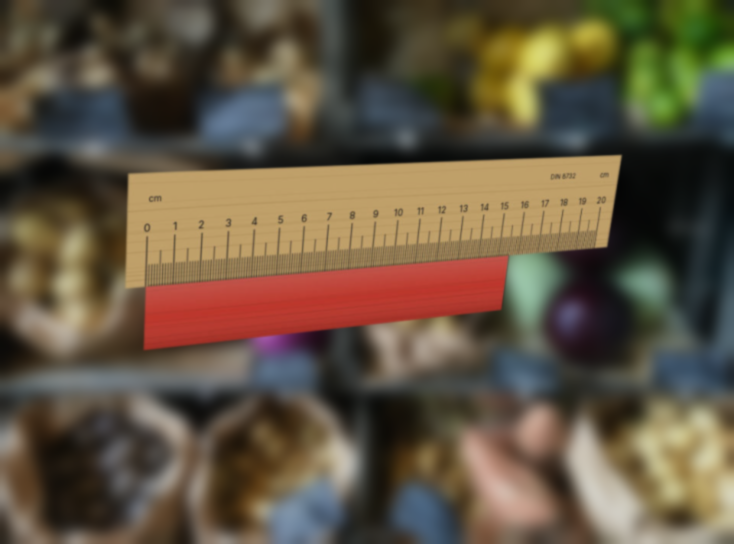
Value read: 15.5
